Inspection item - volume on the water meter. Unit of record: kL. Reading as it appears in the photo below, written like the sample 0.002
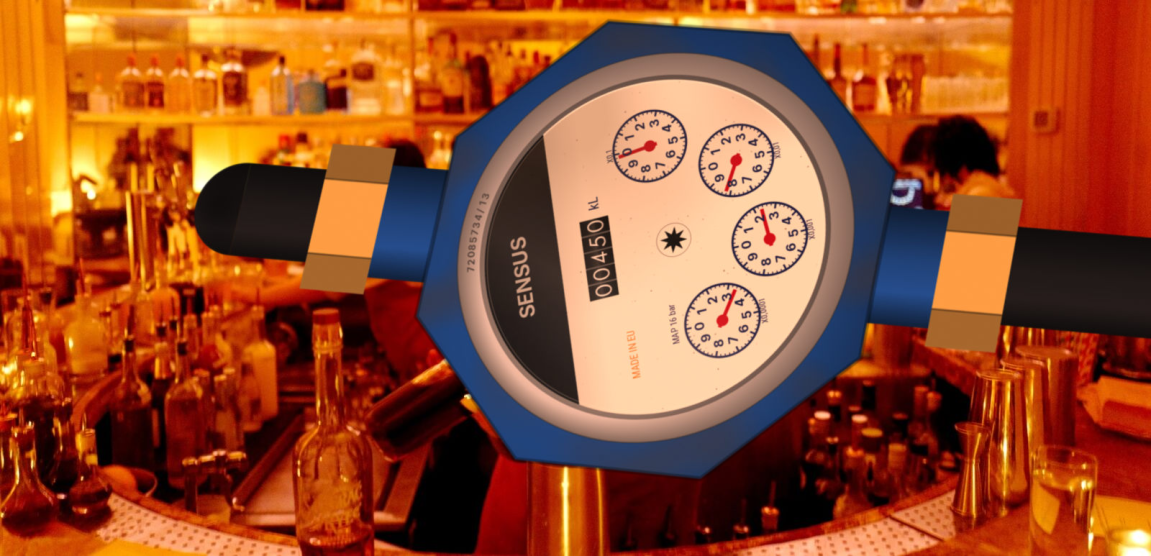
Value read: 449.9823
